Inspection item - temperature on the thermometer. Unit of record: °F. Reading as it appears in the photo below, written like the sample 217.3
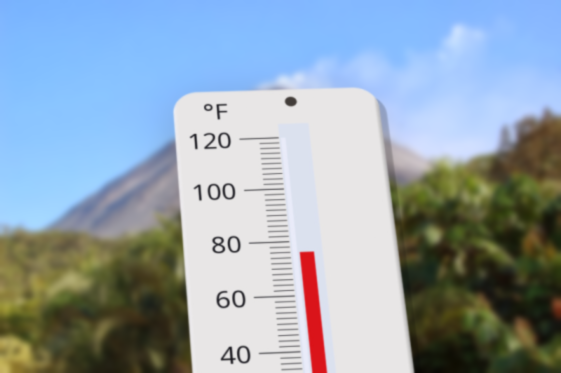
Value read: 76
